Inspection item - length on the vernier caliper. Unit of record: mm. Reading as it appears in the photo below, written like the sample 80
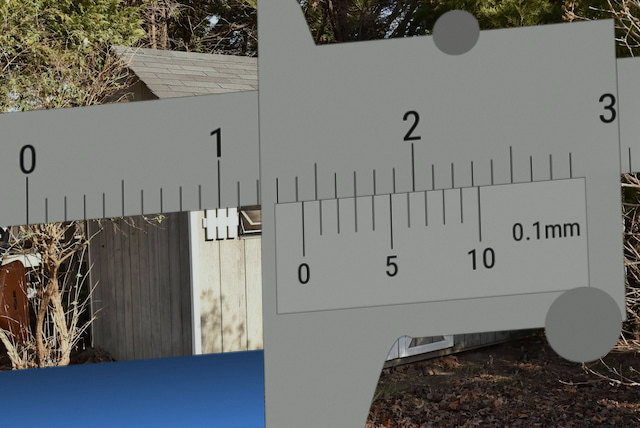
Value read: 14.3
